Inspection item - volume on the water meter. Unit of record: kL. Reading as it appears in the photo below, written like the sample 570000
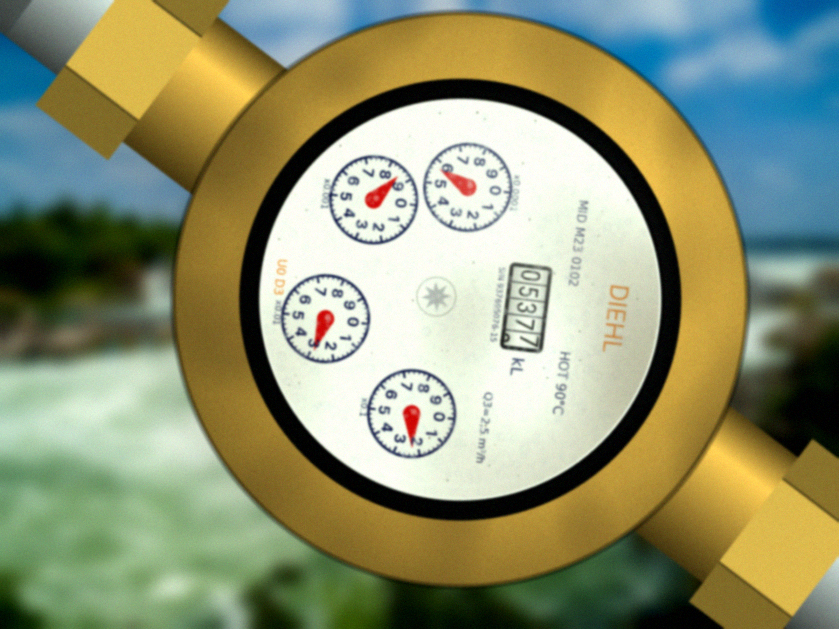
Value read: 5377.2285
